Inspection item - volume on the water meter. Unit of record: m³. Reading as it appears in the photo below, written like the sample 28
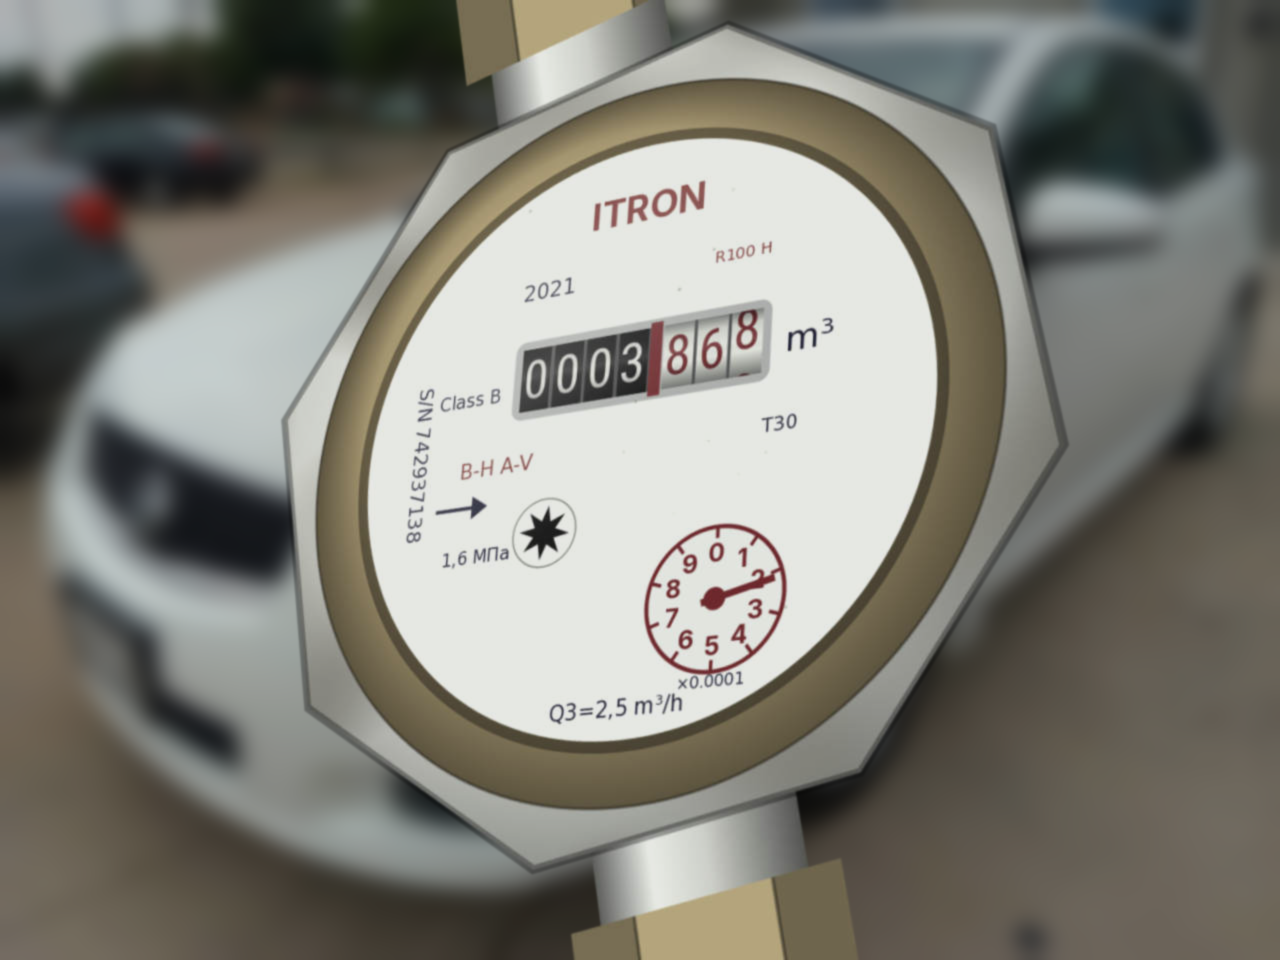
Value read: 3.8682
